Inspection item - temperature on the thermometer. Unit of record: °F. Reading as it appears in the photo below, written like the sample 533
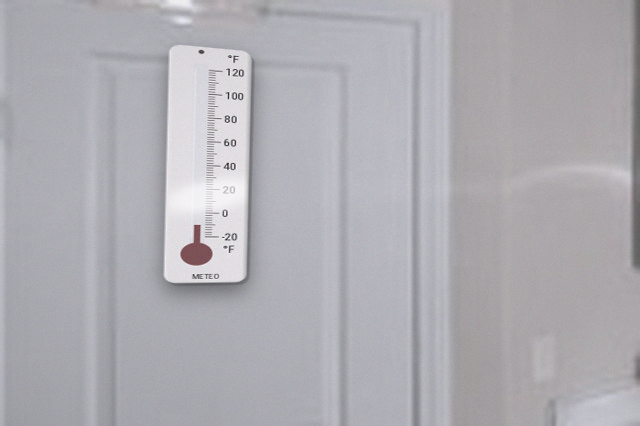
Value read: -10
